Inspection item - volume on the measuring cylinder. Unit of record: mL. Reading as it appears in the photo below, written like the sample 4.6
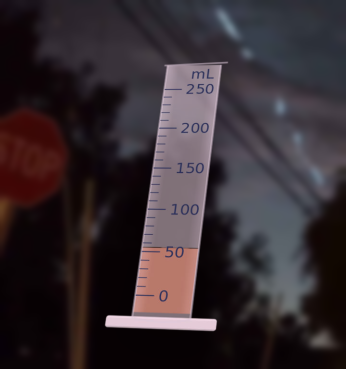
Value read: 55
